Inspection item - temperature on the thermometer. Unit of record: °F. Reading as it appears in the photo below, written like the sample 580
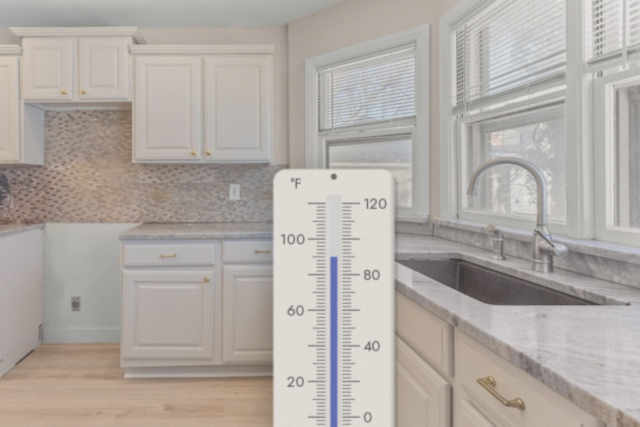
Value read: 90
